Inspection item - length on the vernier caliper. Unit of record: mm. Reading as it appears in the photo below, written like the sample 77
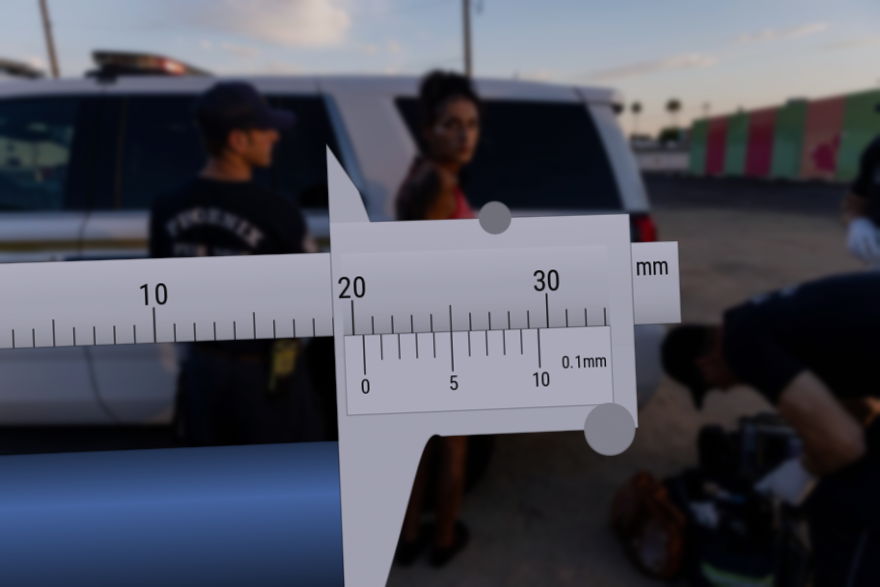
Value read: 20.5
